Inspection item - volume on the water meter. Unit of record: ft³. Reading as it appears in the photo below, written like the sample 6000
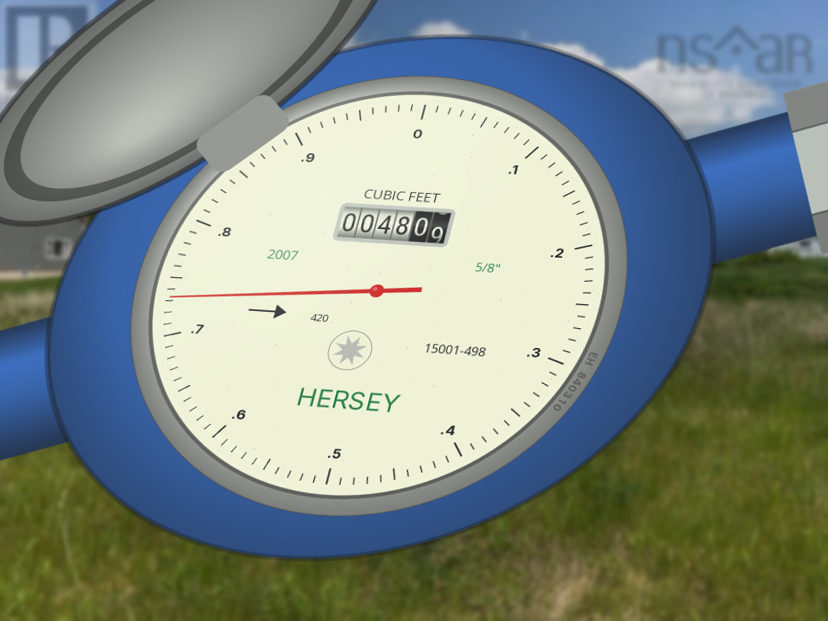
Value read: 4808.73
